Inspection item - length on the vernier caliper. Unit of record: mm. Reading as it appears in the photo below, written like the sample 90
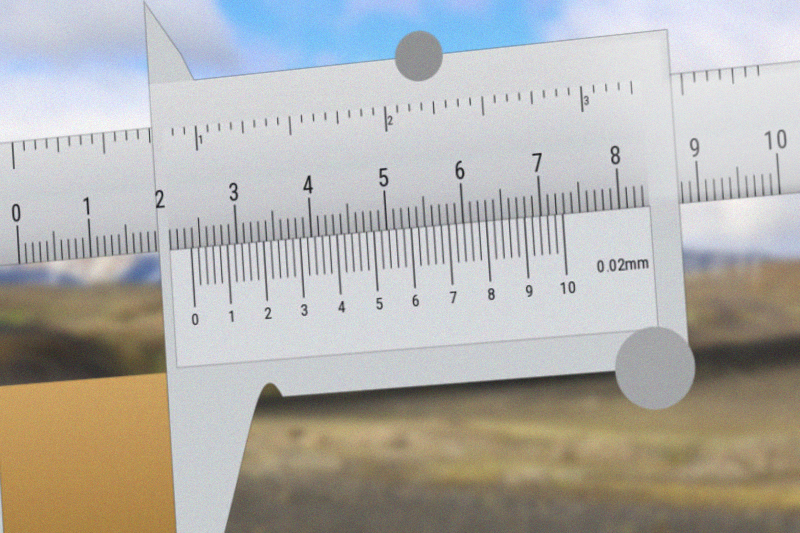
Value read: 23.8
